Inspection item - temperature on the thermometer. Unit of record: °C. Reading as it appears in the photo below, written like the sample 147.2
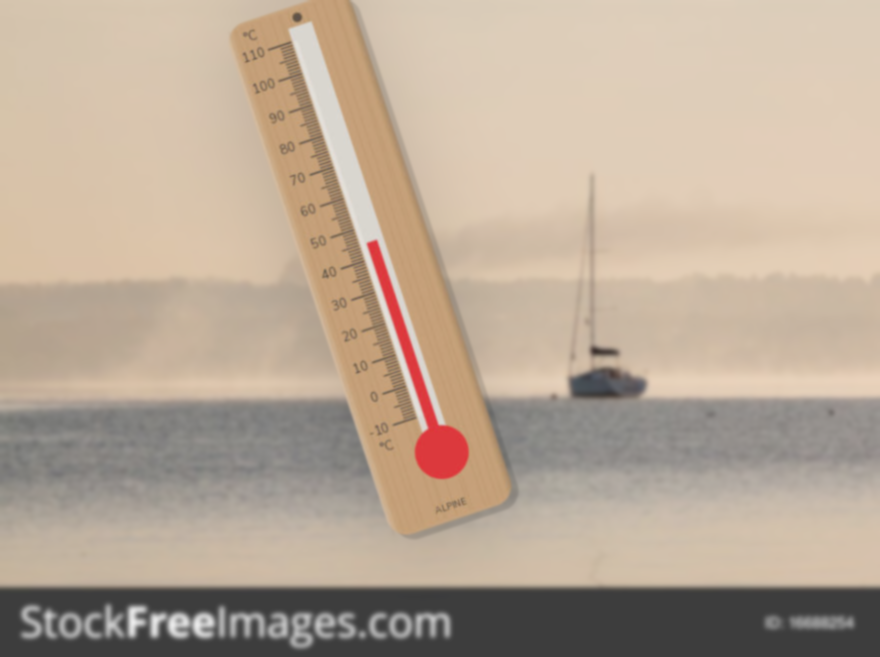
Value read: 45
